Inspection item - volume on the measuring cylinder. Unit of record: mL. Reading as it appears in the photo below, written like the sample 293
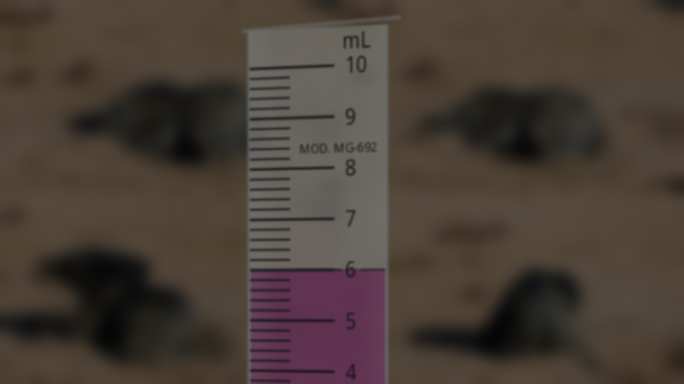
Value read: 6
